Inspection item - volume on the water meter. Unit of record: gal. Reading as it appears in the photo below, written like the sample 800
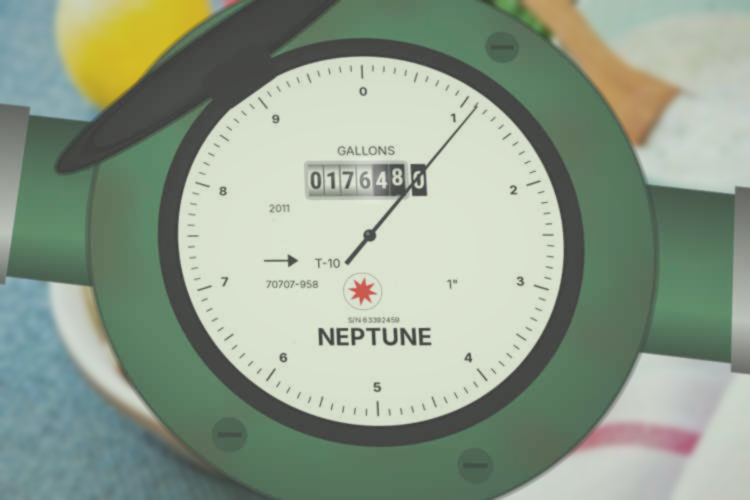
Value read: 176481.1
